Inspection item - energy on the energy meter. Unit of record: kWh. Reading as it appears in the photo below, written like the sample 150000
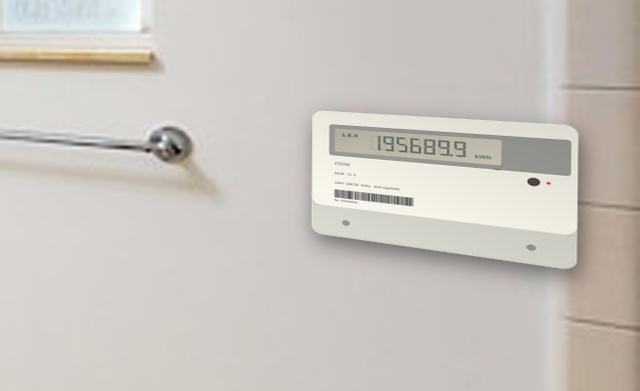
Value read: 195689.9
